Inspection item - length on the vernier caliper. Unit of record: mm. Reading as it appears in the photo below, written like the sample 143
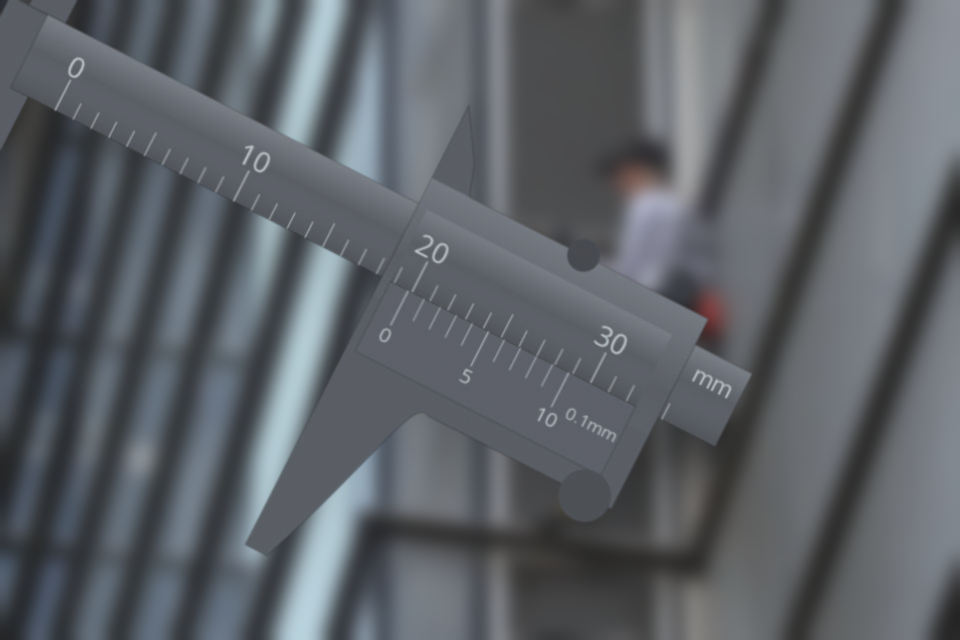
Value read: 19.8
